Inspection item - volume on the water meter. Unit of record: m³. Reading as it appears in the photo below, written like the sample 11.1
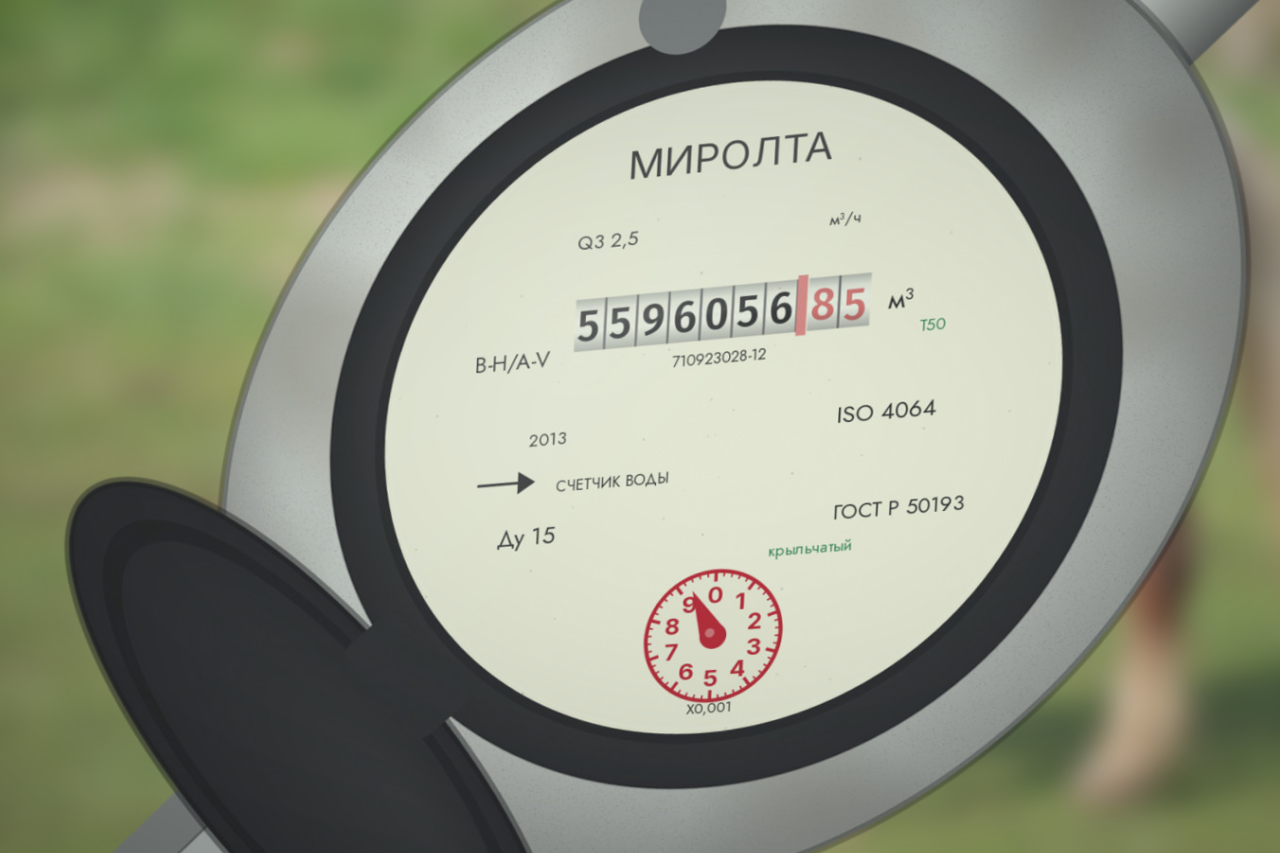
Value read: 5596056.849
